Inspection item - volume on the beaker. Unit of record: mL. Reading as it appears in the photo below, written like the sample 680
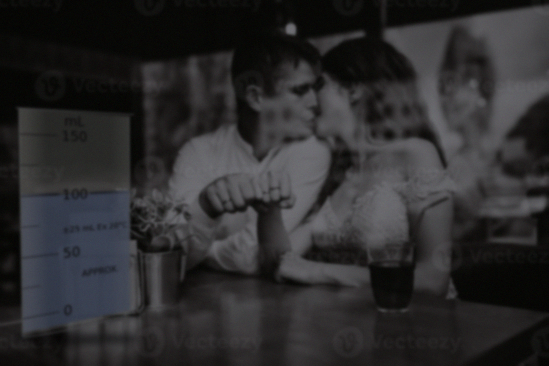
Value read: 100
